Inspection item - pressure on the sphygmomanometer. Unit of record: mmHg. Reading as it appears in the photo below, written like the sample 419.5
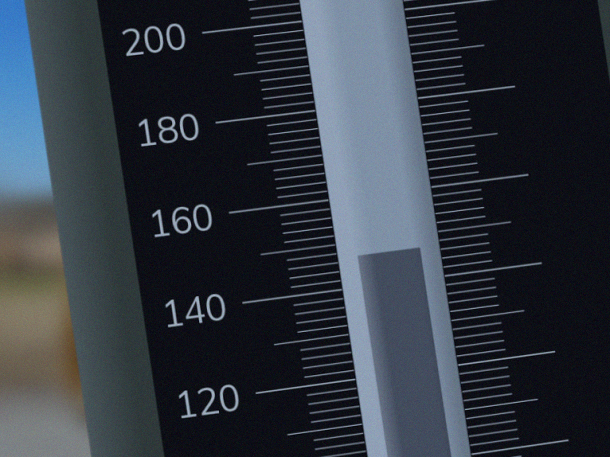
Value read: 147
